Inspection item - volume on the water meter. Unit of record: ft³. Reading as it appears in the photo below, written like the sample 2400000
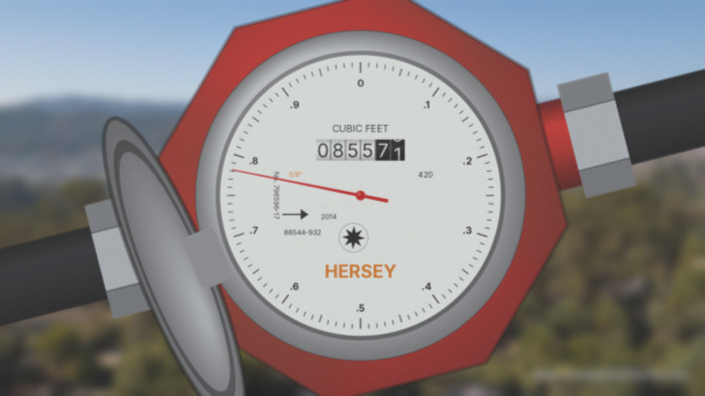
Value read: 85570.78
